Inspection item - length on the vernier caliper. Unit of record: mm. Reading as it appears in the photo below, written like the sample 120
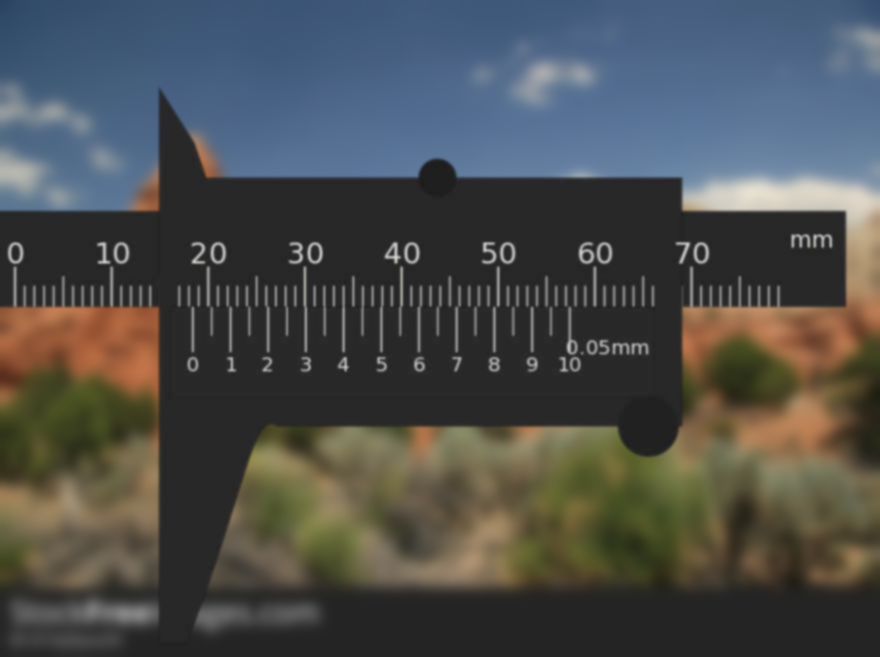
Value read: 18.4
